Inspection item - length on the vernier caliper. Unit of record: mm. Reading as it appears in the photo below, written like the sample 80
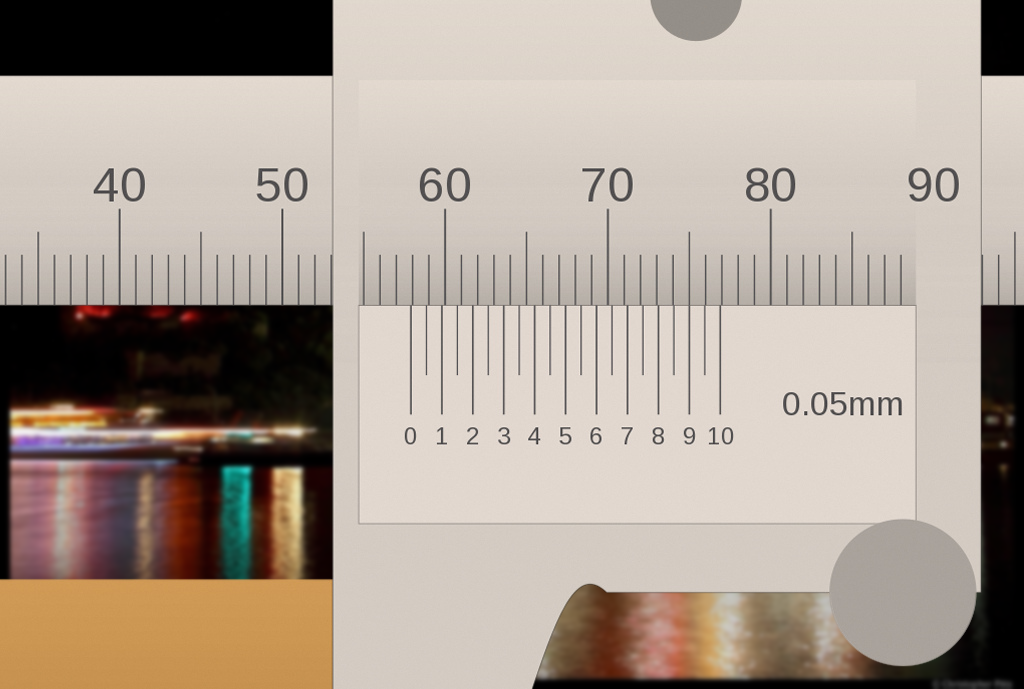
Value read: 57.9
